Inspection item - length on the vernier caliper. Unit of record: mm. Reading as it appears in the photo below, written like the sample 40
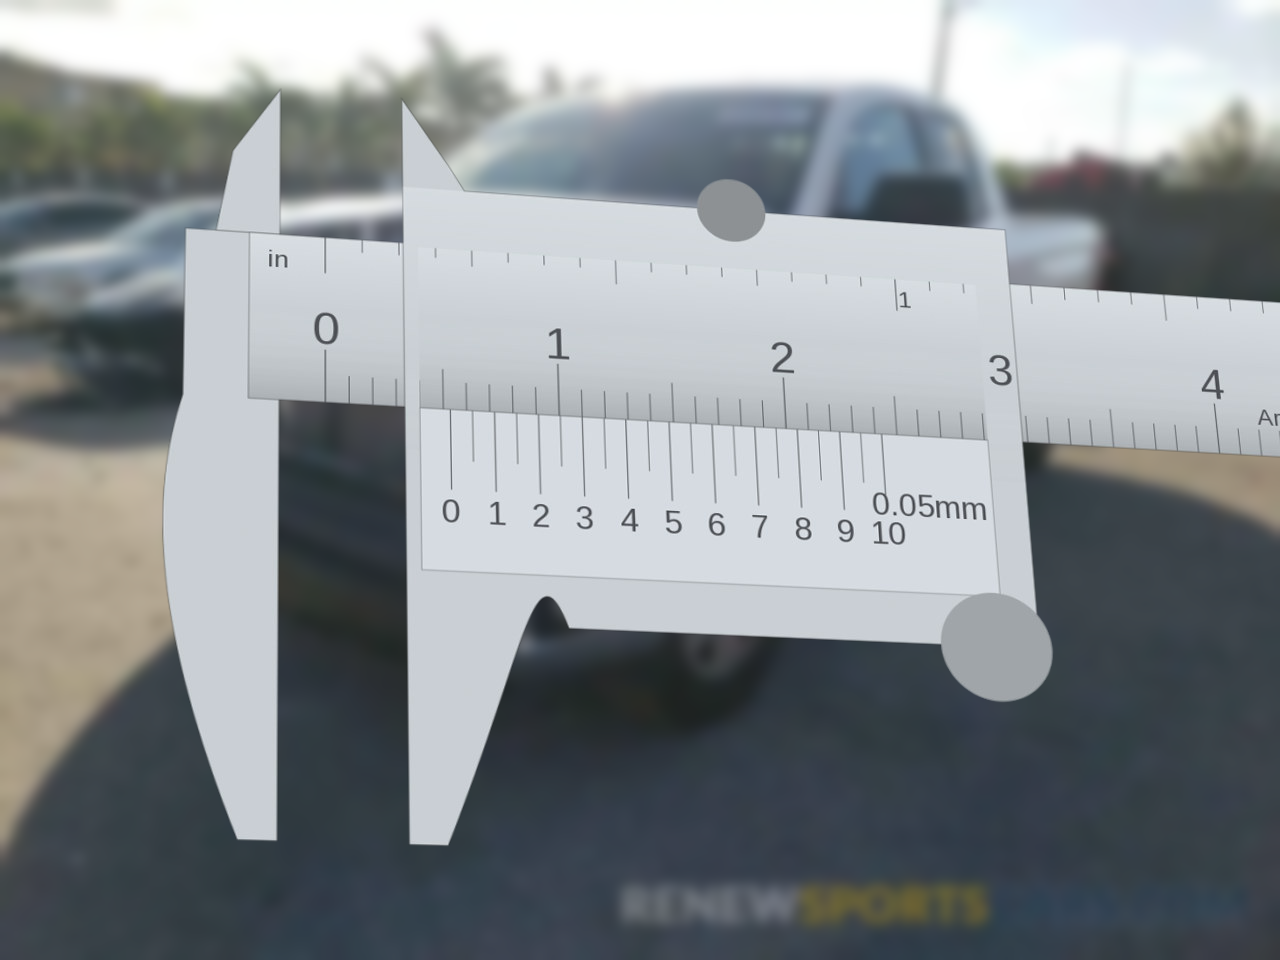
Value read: 5.3
